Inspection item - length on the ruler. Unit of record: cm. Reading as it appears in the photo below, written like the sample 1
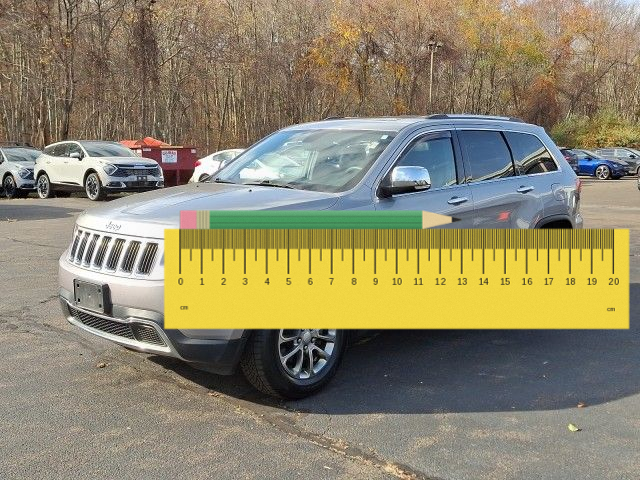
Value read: 13
